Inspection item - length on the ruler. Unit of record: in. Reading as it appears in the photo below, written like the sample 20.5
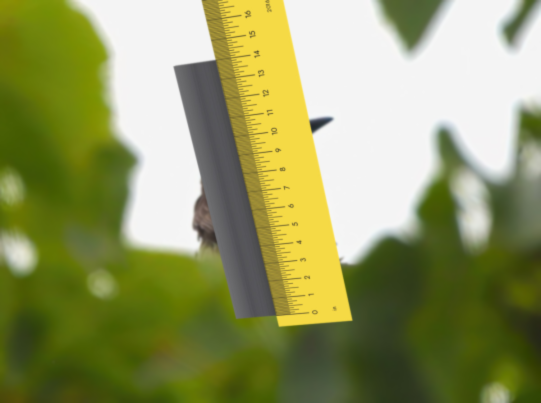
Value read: 14
